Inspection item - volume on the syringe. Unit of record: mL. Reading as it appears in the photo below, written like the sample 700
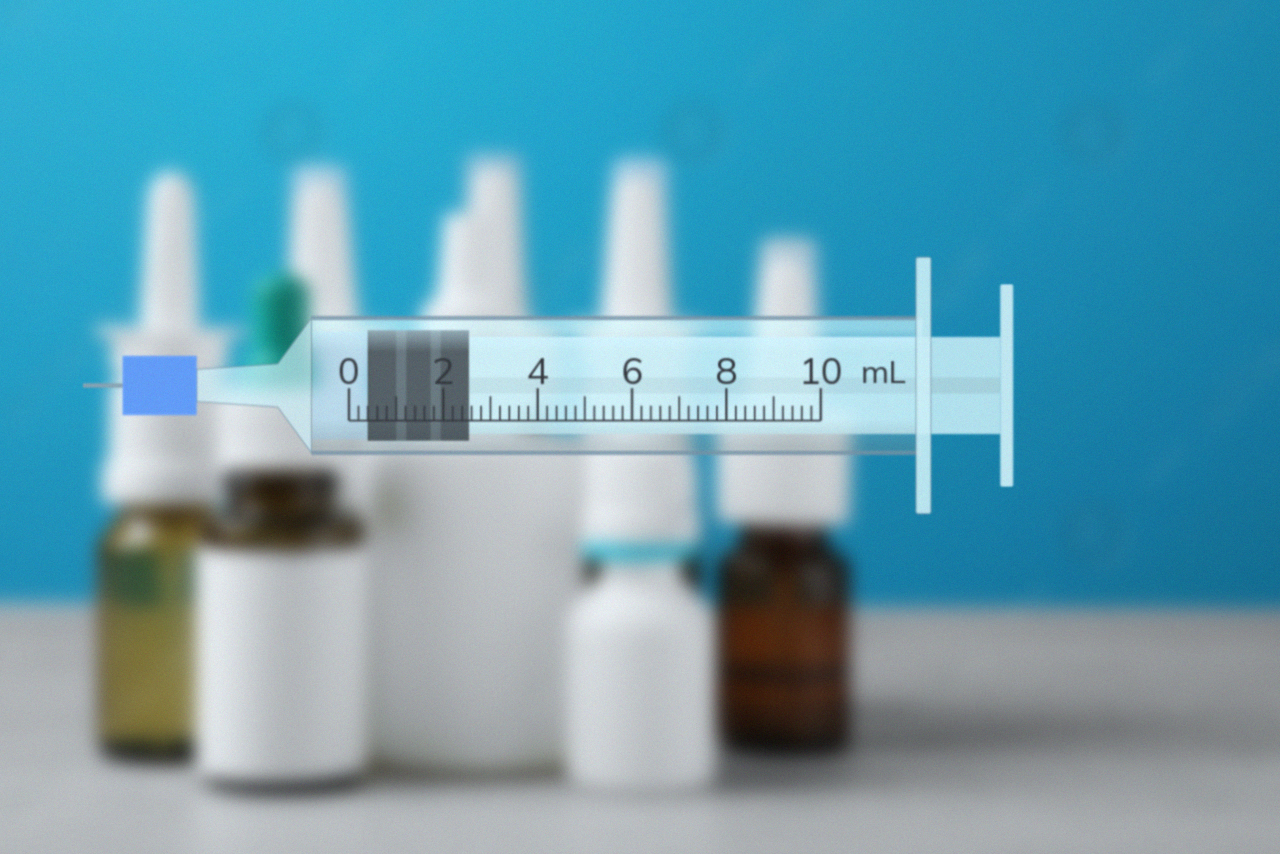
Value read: 0.4
